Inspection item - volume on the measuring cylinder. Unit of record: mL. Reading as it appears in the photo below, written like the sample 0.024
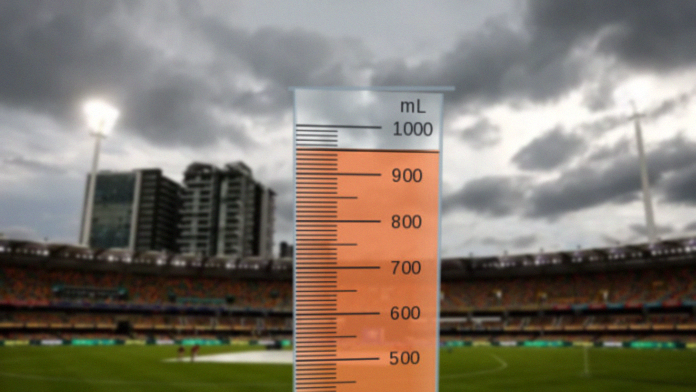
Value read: 950
